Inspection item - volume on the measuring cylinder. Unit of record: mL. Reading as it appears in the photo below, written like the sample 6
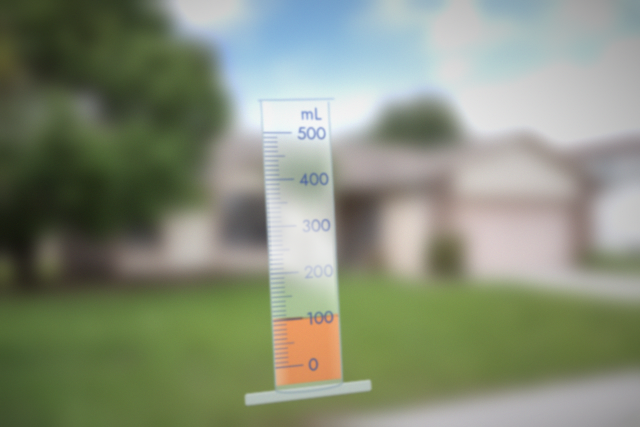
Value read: 100
